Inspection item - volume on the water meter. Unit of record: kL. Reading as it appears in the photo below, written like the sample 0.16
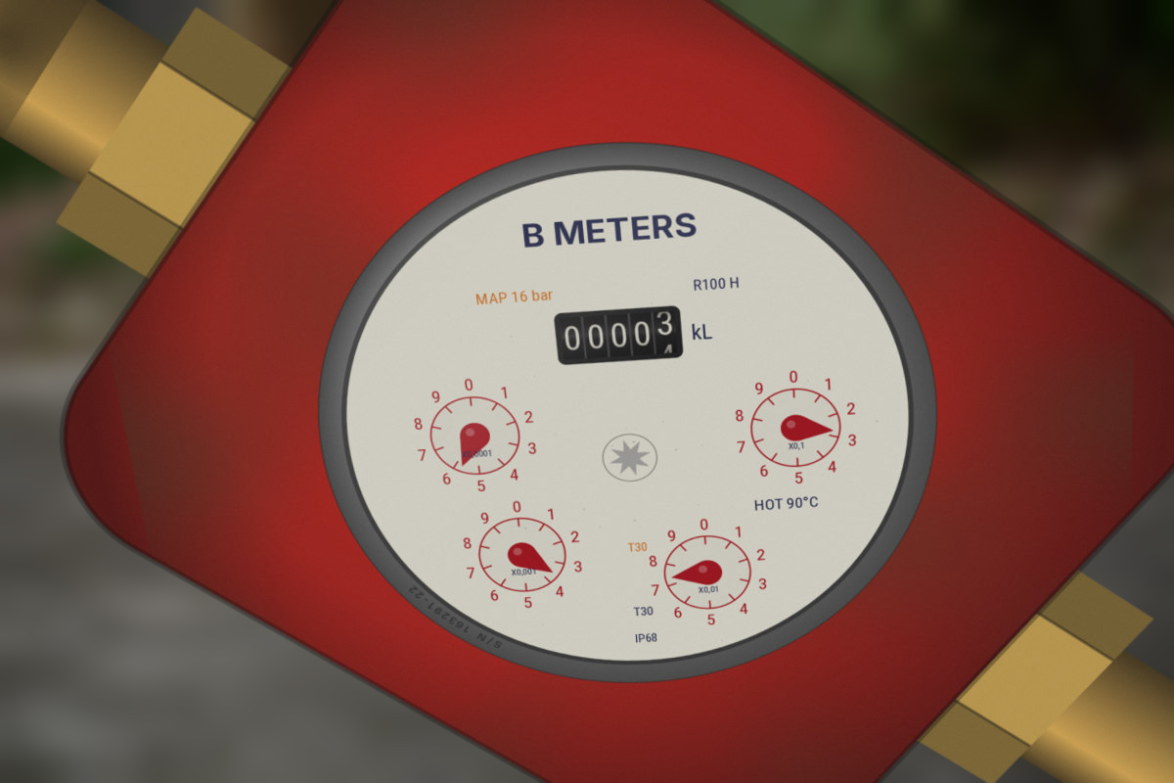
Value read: 3.2735
